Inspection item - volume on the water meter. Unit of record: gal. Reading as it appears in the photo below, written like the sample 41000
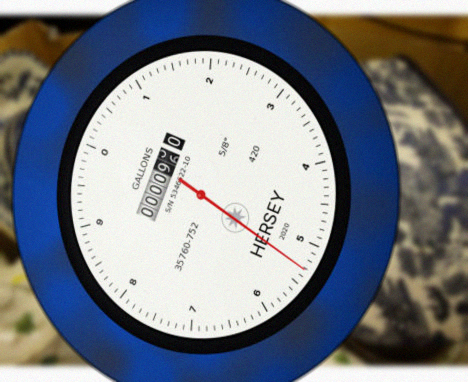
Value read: 955.3
